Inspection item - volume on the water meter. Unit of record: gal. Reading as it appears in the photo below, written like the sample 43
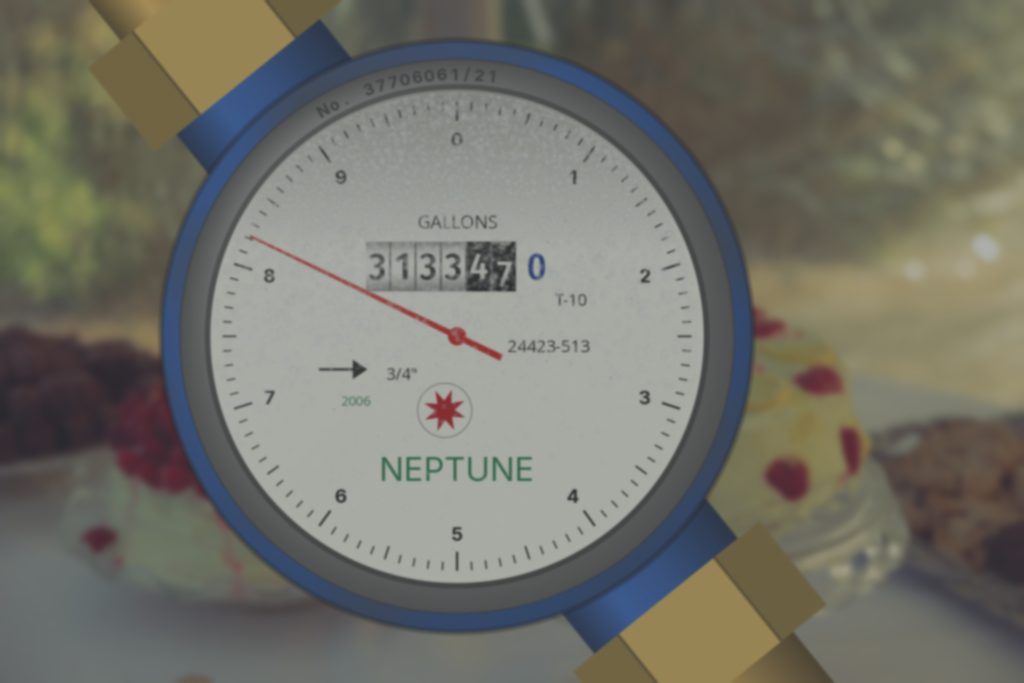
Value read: 3133468.2
